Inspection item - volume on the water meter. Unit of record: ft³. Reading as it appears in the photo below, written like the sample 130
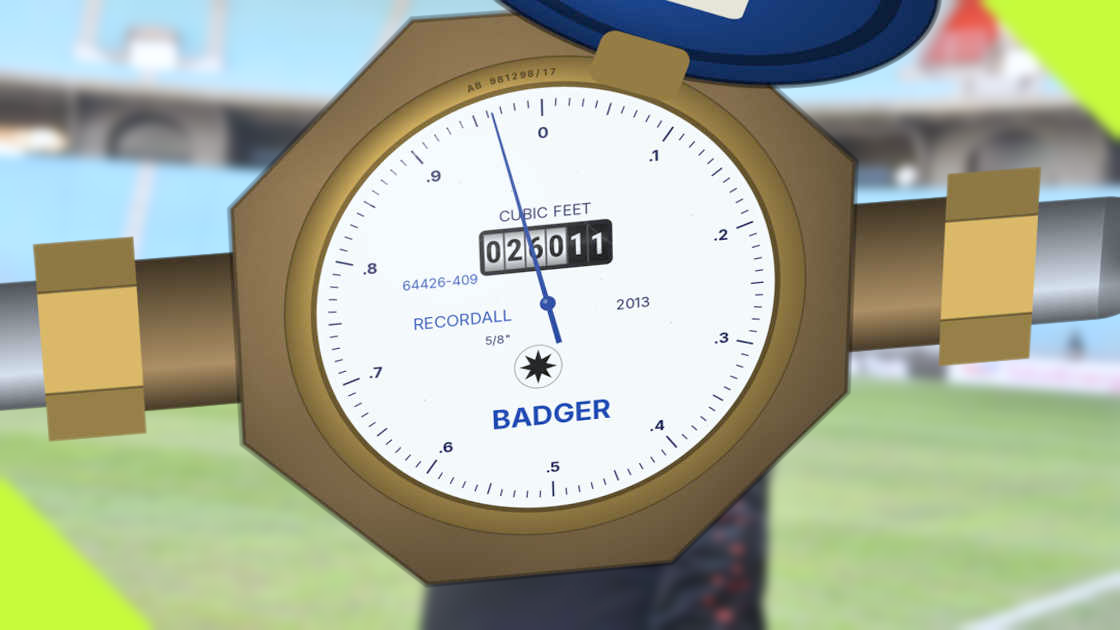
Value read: 26010.96
